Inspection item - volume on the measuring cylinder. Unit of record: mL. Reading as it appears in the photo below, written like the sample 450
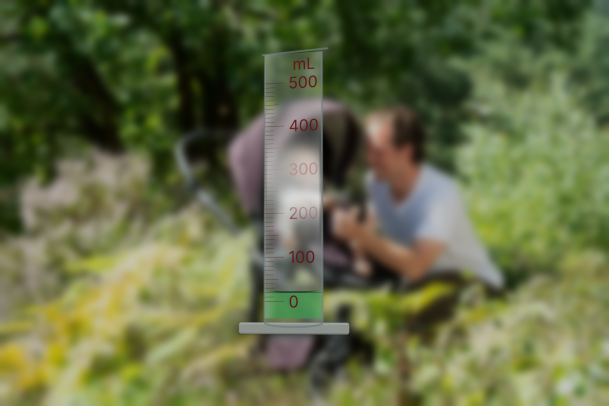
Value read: 20
